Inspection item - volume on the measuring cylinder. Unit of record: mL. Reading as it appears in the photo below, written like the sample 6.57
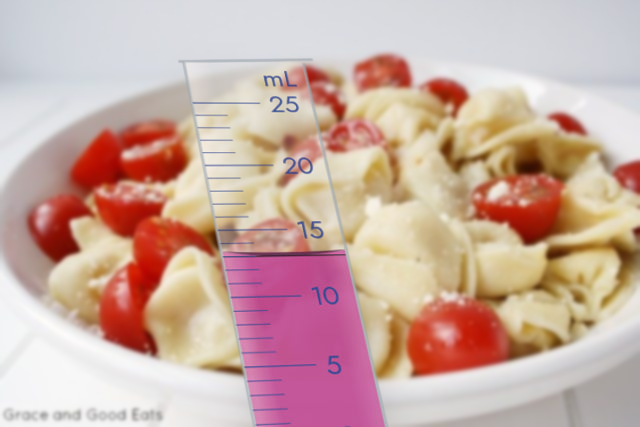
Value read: 13
